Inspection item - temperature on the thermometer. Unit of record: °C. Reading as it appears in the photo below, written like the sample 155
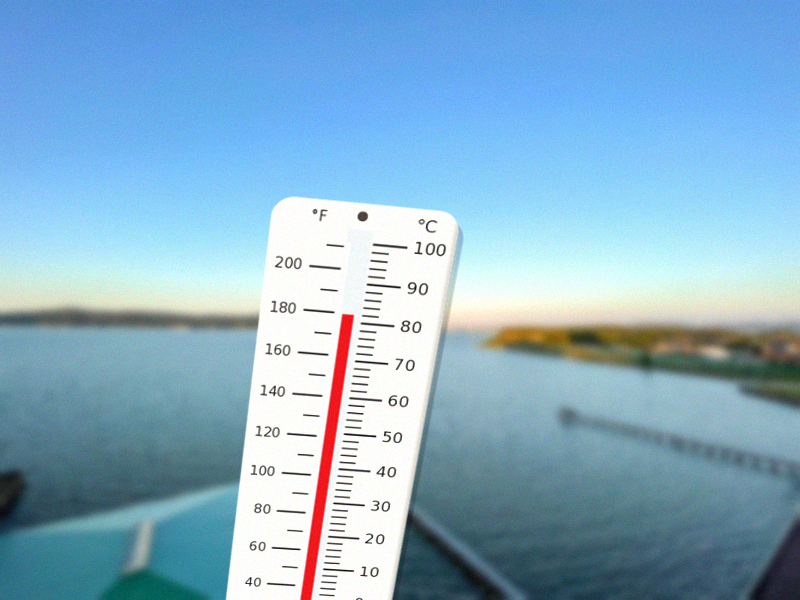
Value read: 82
